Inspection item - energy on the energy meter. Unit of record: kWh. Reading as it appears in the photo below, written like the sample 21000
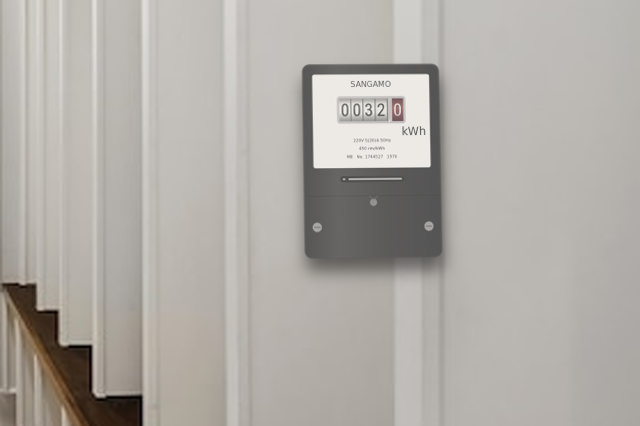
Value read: 32.0
